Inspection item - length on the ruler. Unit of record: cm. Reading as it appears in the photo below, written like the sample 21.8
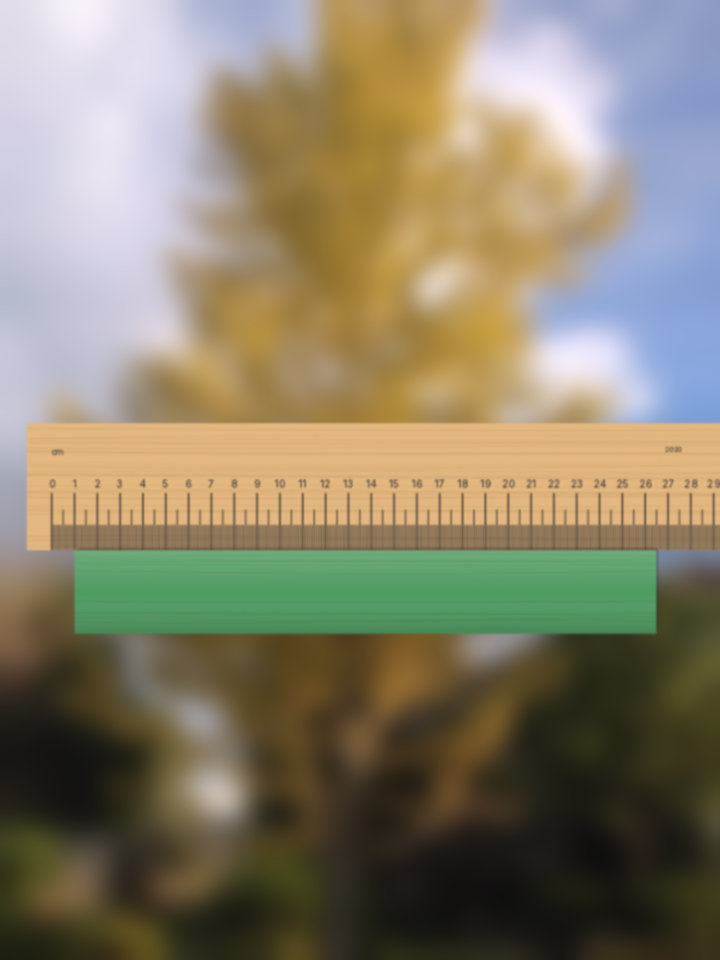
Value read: 25.5
